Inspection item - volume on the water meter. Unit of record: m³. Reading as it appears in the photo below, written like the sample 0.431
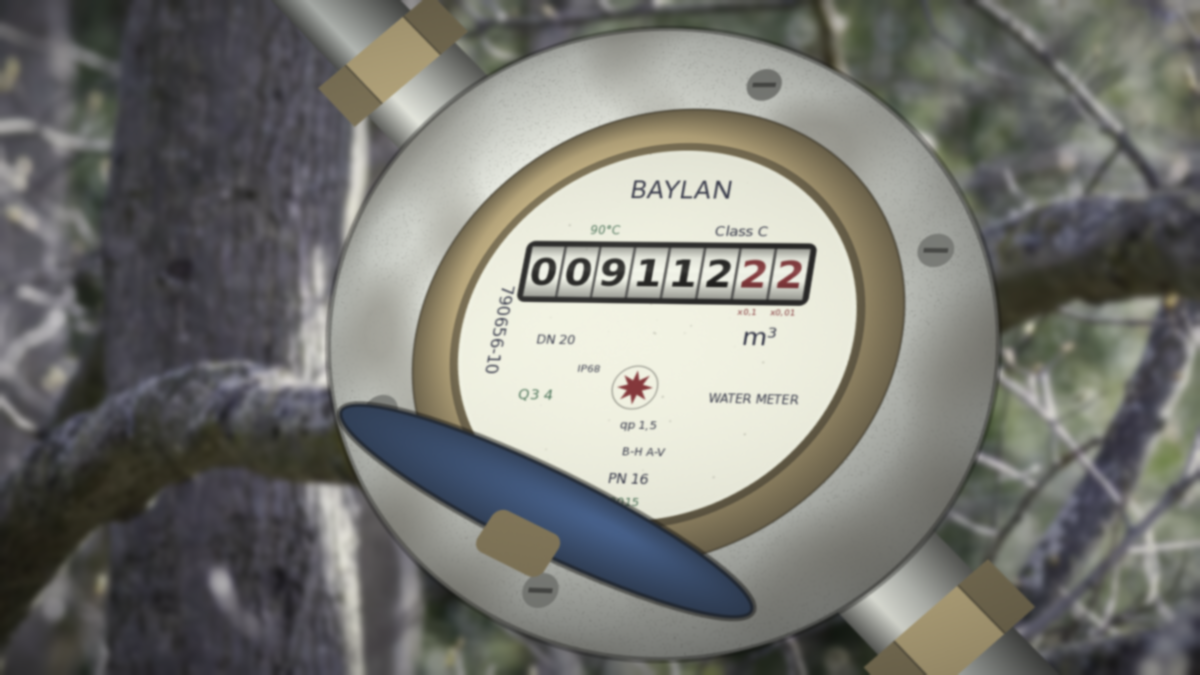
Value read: 9112.22
